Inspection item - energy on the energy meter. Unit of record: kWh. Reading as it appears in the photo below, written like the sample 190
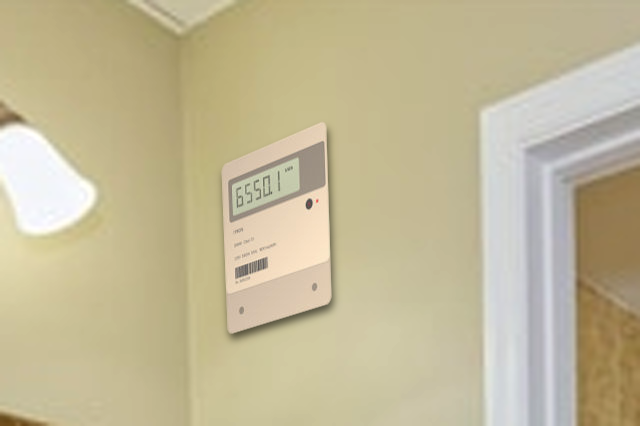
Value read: 6550.1
